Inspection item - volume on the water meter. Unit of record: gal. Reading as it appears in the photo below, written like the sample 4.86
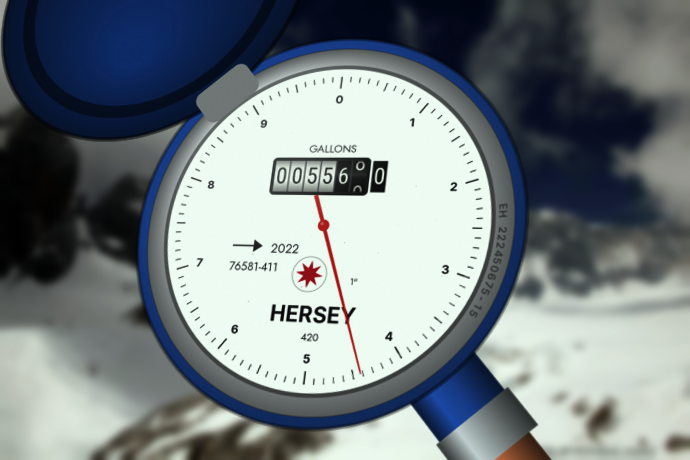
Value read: 55684.4
